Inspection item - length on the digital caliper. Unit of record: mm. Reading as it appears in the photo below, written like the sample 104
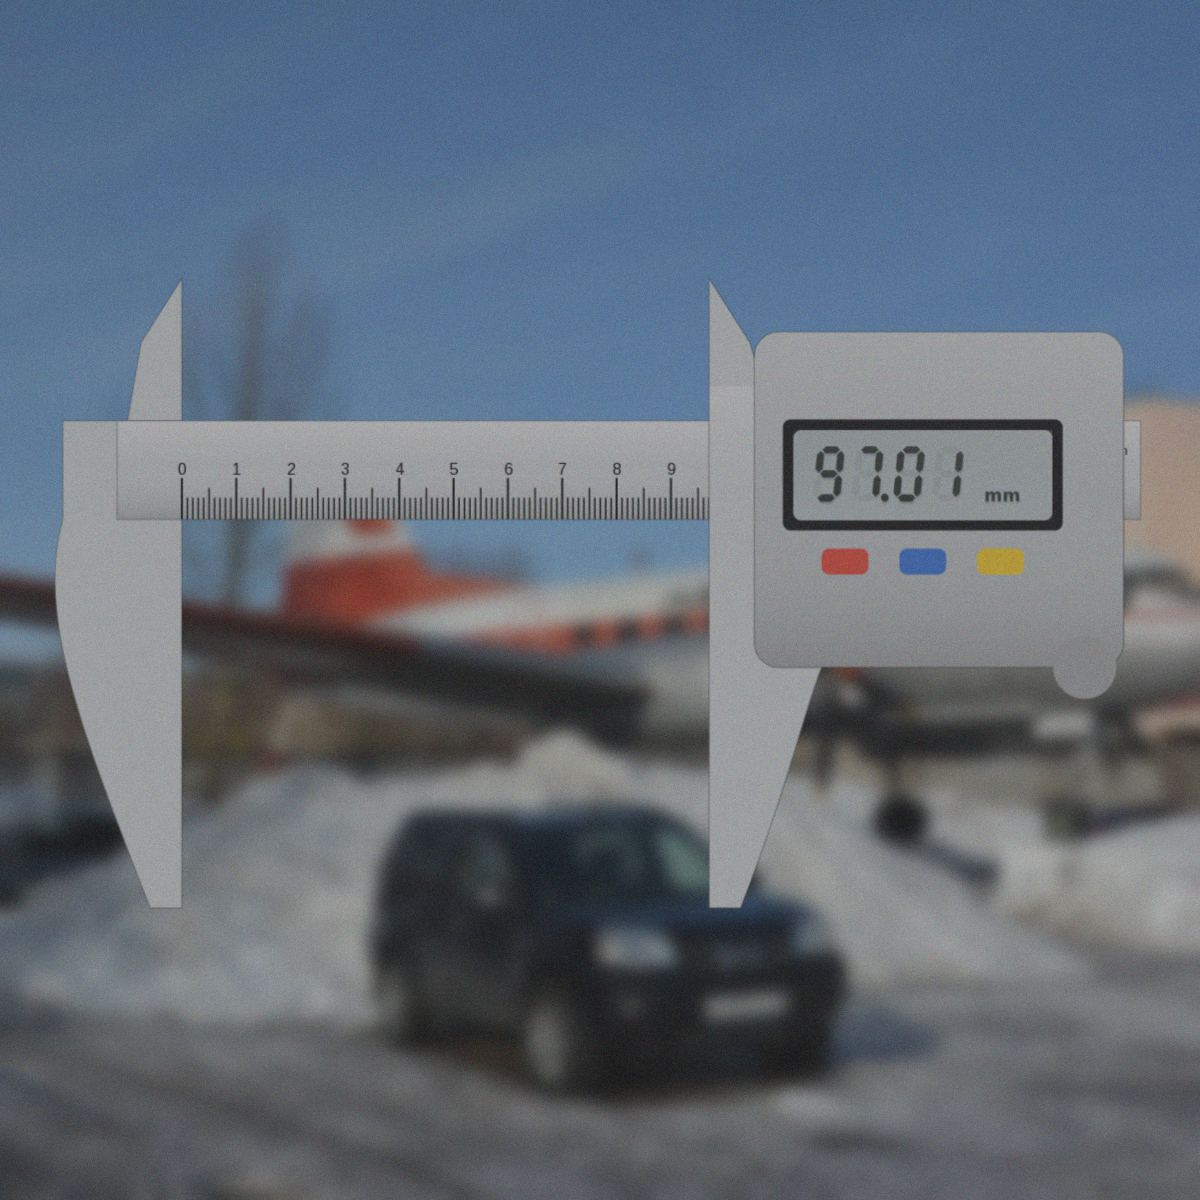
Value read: 97.01
